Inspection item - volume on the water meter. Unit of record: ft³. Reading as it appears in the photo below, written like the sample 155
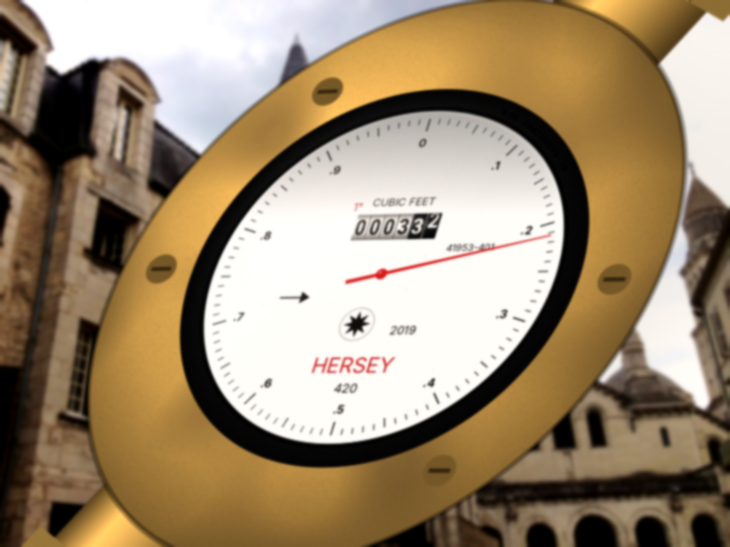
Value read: 332.21
